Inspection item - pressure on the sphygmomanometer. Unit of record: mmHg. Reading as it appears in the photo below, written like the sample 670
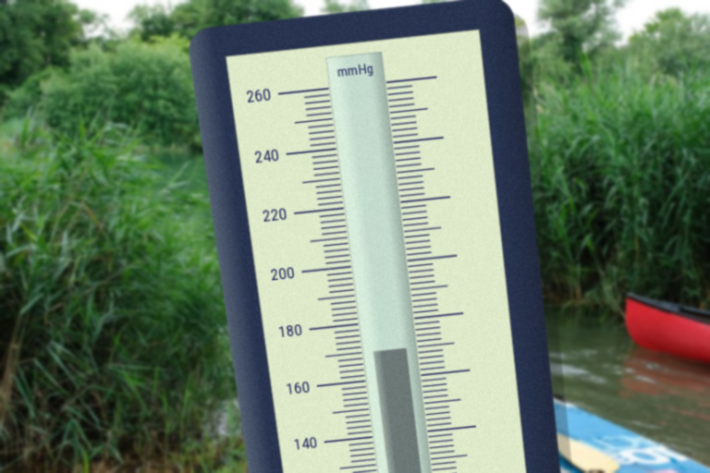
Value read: 170
